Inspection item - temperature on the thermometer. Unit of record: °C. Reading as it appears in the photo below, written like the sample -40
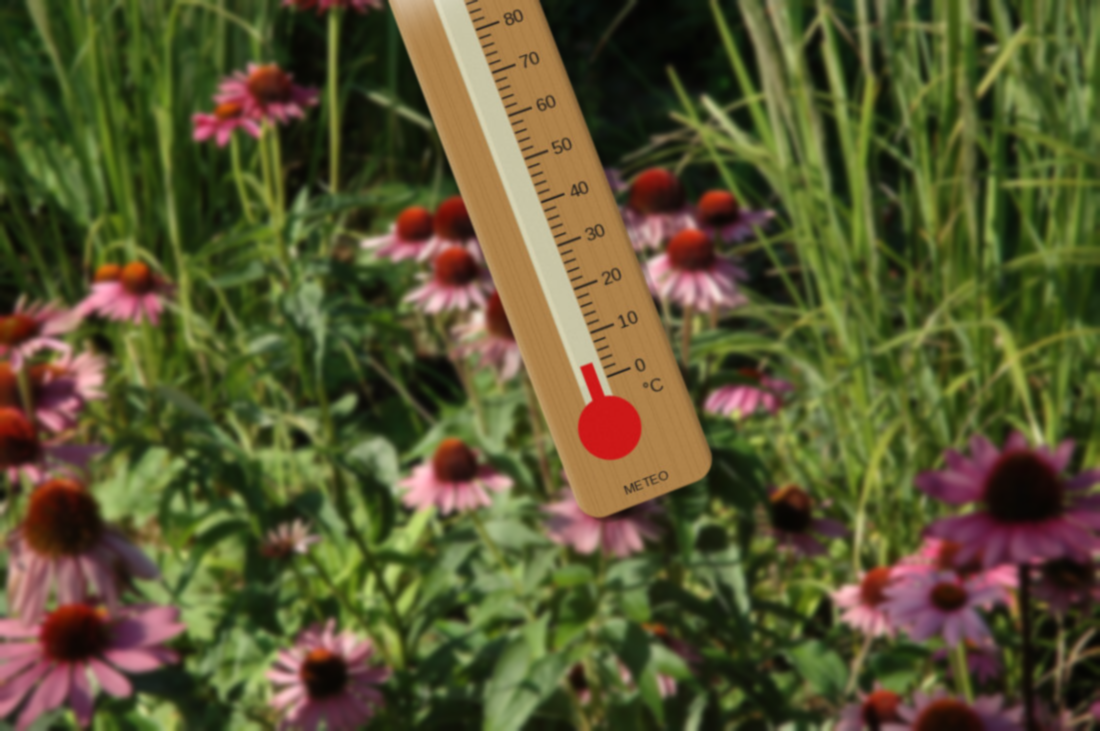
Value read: 4
